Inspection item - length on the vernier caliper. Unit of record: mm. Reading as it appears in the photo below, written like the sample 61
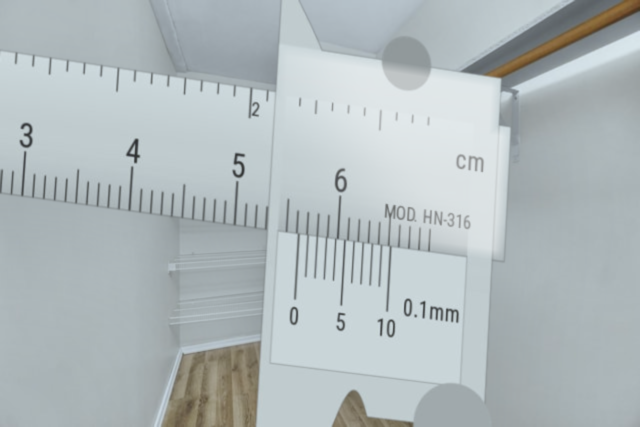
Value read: 56.2
